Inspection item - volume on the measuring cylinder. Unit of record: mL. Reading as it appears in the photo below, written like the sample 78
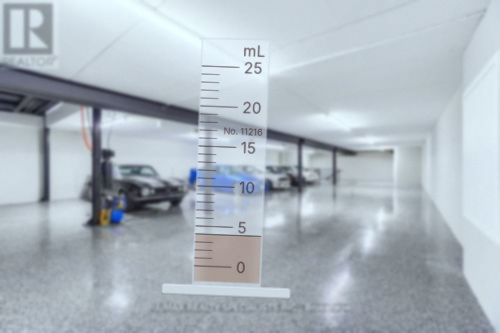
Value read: 4
